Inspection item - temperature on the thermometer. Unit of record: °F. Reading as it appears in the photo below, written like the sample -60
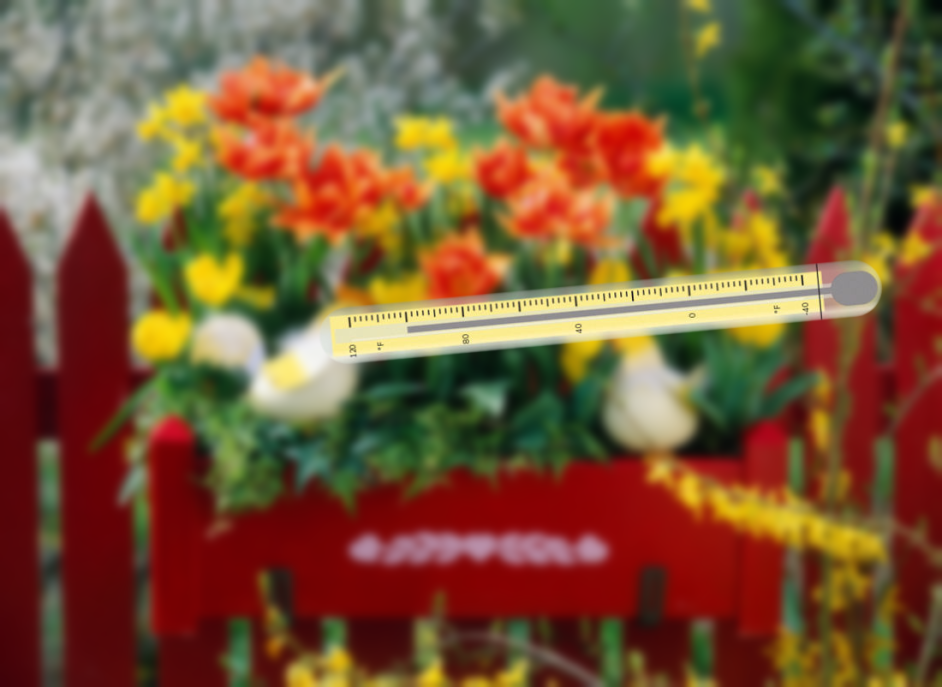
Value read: 100
